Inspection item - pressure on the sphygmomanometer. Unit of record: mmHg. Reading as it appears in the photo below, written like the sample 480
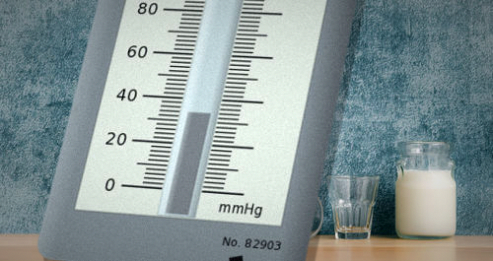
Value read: 34
